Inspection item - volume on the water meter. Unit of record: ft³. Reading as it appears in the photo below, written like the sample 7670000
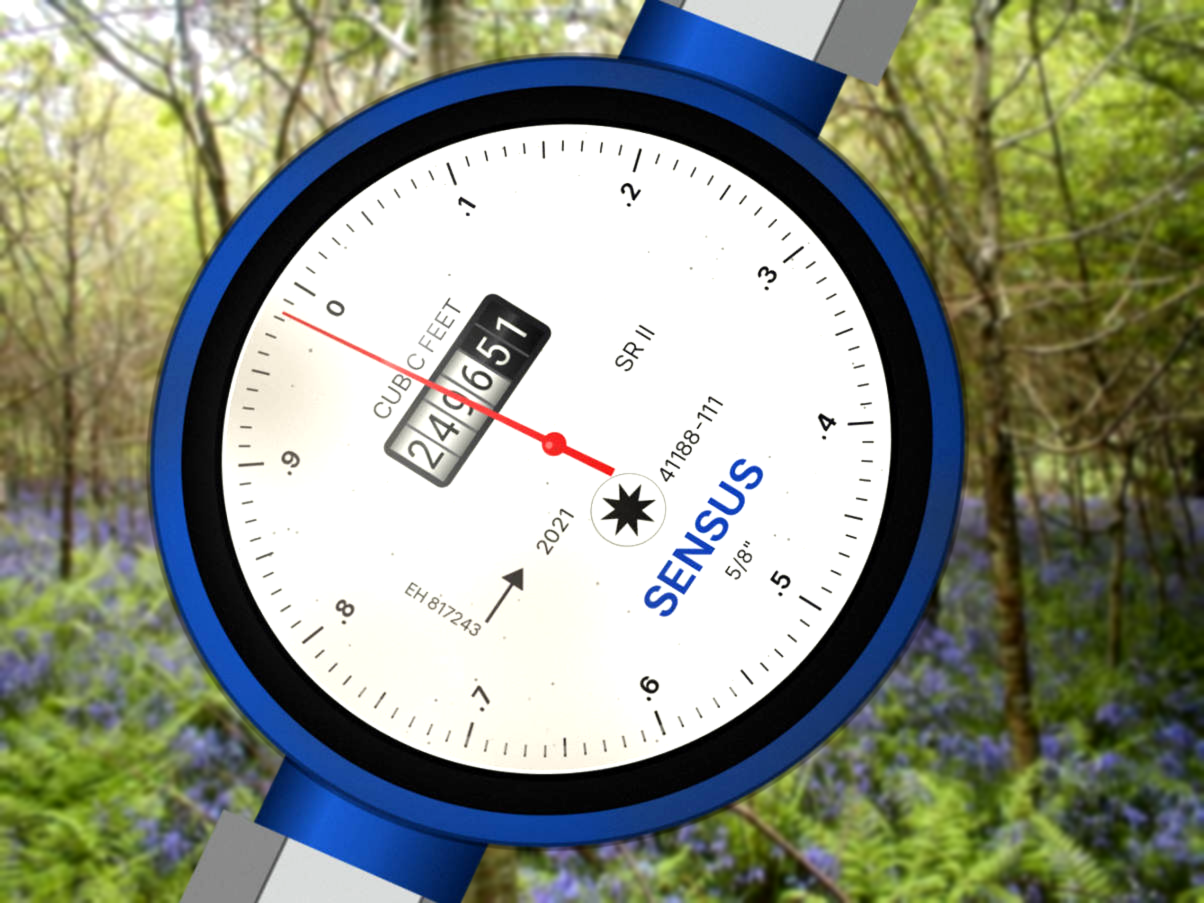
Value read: 249650.98
